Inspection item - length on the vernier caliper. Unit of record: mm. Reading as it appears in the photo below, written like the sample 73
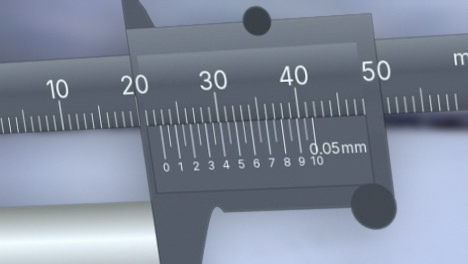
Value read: 22.6
